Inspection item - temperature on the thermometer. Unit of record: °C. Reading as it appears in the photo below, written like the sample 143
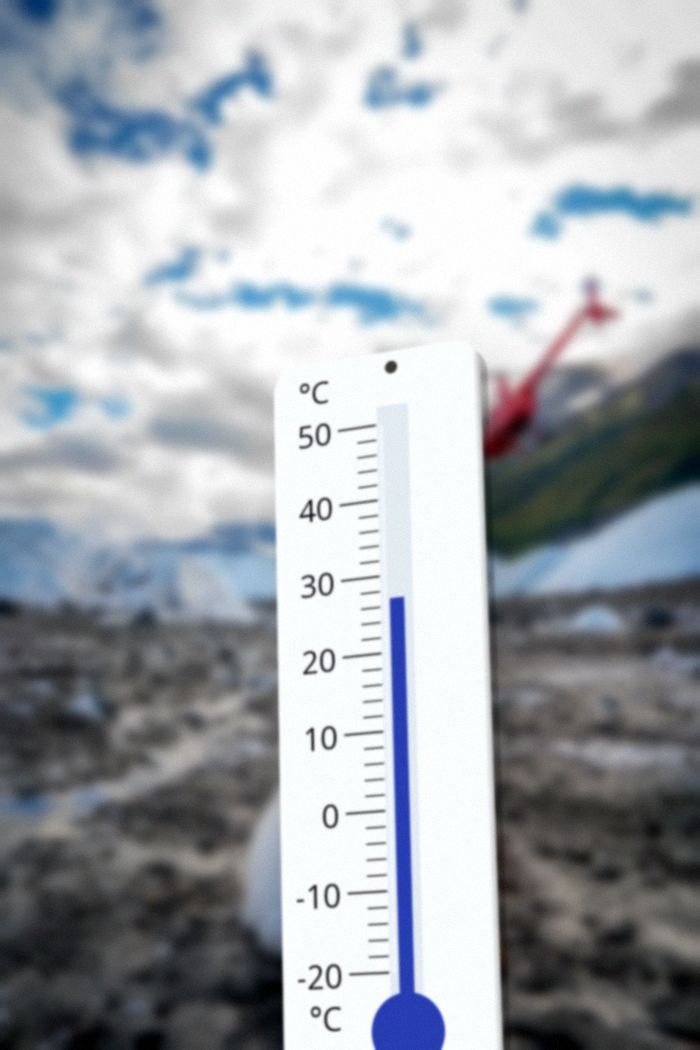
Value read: 27
